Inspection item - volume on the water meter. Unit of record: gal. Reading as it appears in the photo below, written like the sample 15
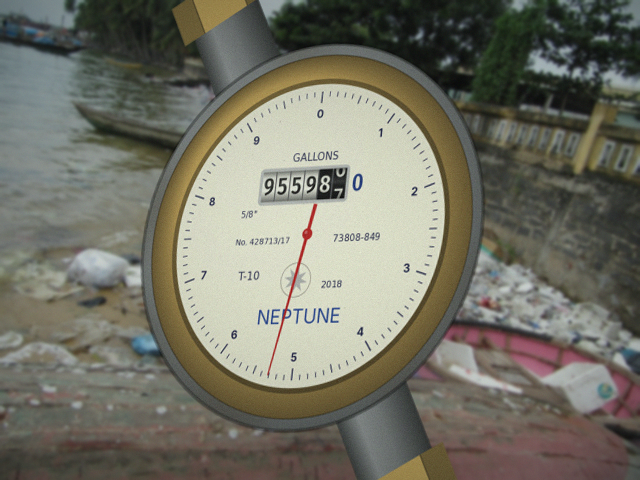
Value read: 9559865.3
